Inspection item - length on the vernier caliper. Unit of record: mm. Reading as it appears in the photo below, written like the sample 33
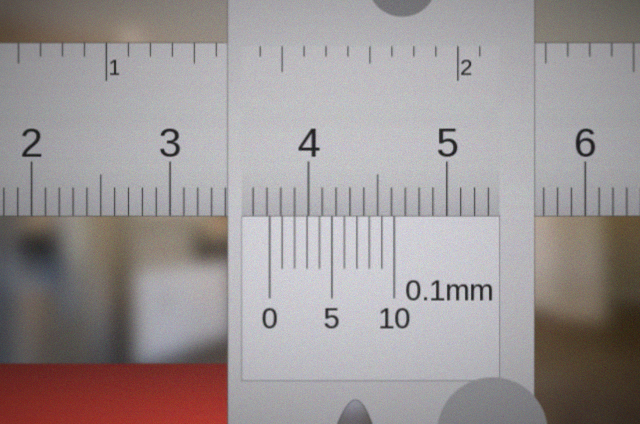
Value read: 37.2
